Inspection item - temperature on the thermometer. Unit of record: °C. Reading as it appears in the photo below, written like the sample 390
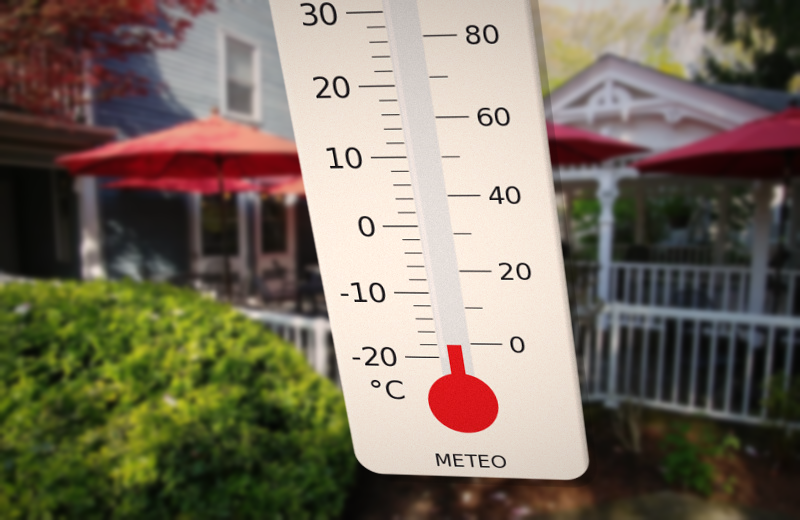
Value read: -18
